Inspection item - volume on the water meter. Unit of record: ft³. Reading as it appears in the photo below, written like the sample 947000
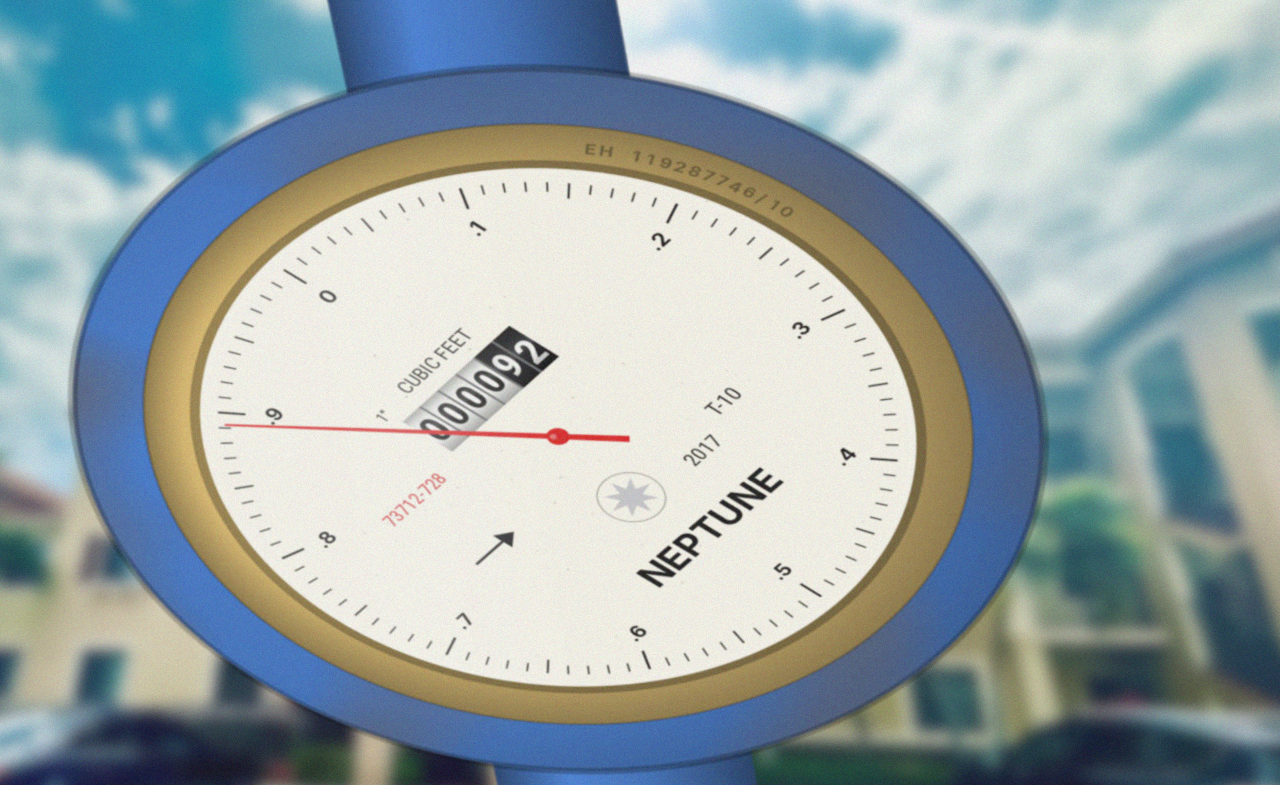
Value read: 91.89
